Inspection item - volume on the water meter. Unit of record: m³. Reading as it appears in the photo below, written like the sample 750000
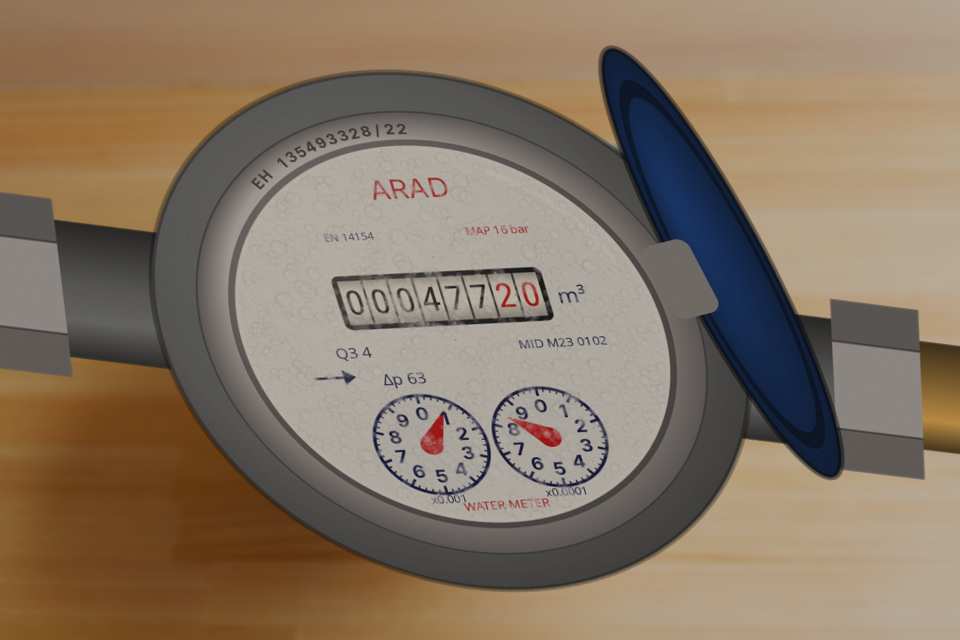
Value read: 477.2008
